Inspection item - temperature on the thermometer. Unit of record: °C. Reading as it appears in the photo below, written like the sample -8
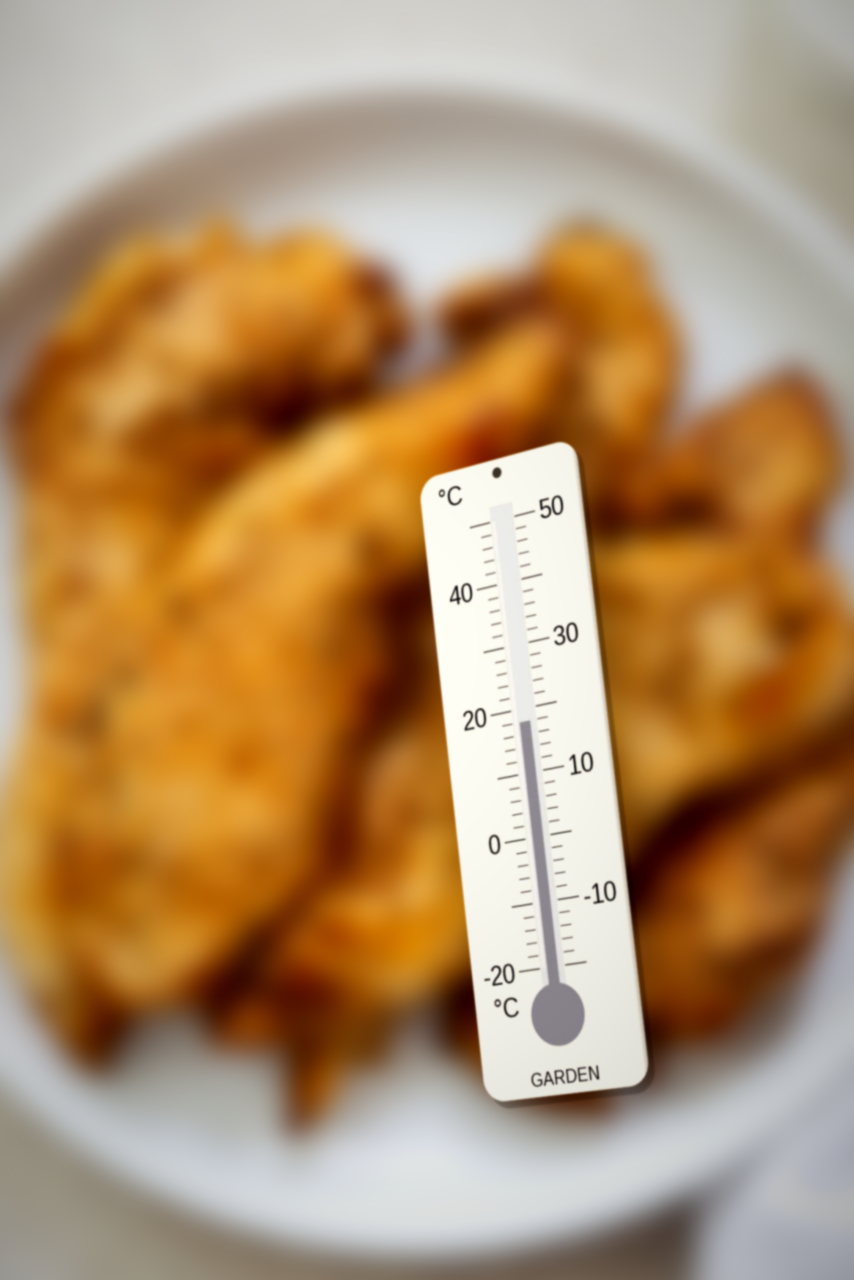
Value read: 18
